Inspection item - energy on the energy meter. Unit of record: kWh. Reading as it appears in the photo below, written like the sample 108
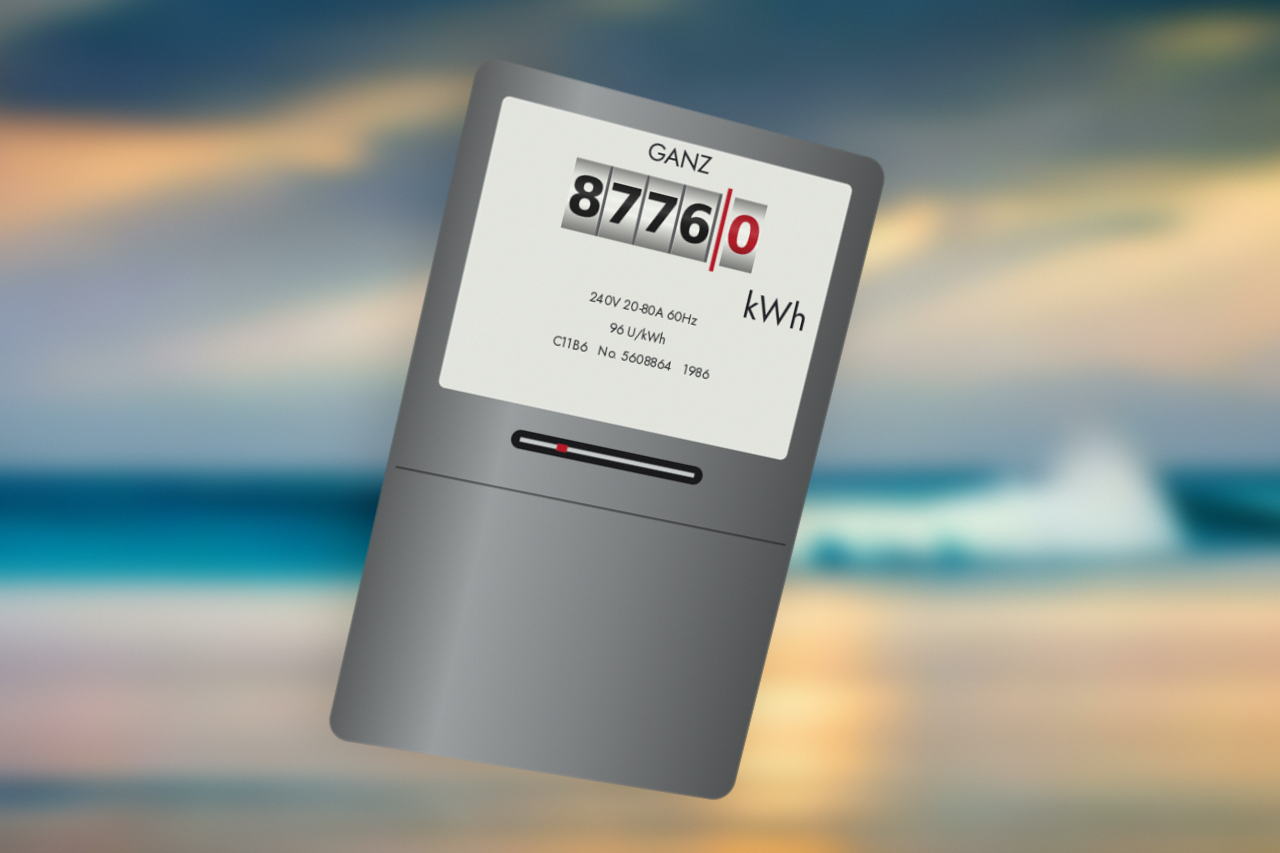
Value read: 8776.0
